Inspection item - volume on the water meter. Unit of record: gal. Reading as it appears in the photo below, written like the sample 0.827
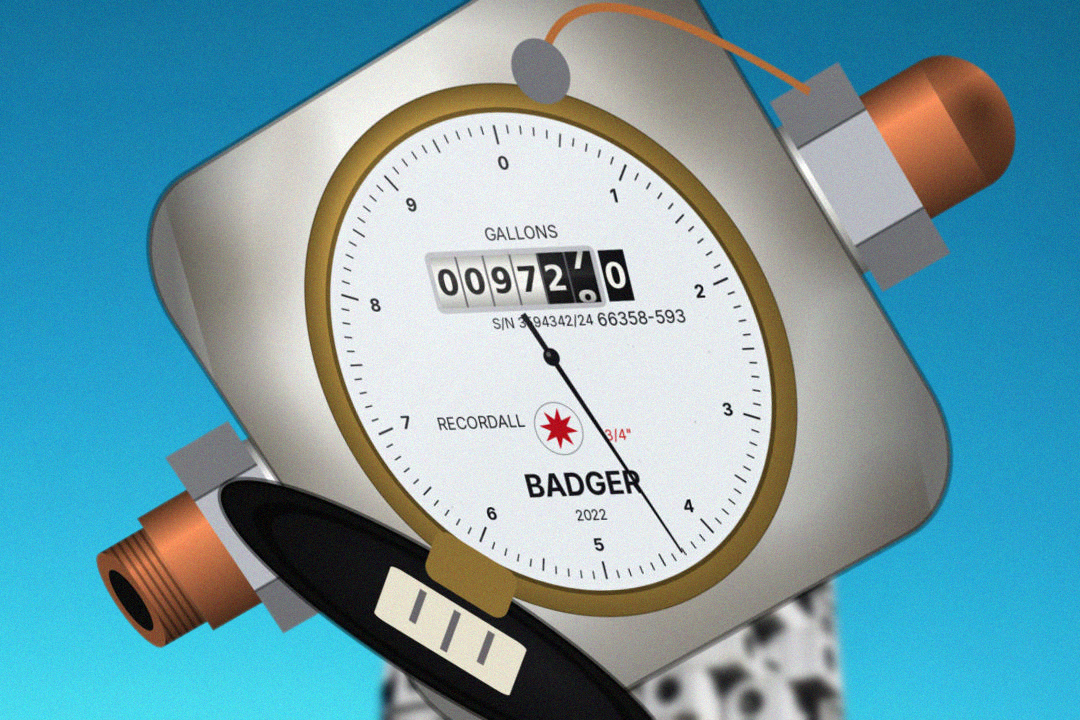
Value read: 97274.3
